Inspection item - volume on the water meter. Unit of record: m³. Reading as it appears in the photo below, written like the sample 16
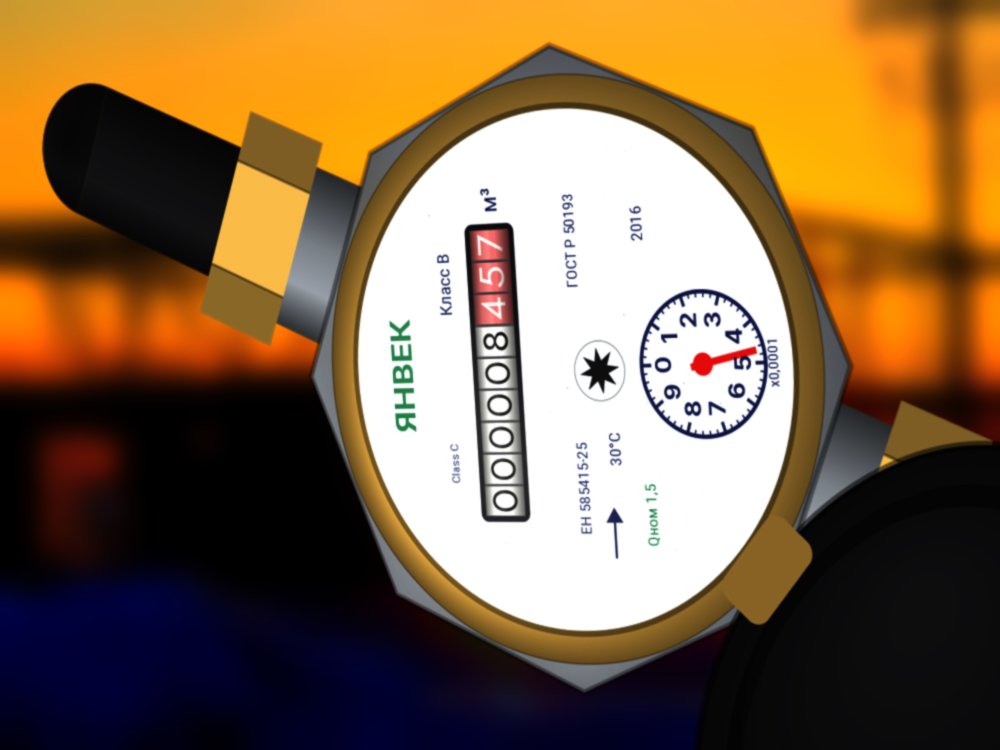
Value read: 8.4574
